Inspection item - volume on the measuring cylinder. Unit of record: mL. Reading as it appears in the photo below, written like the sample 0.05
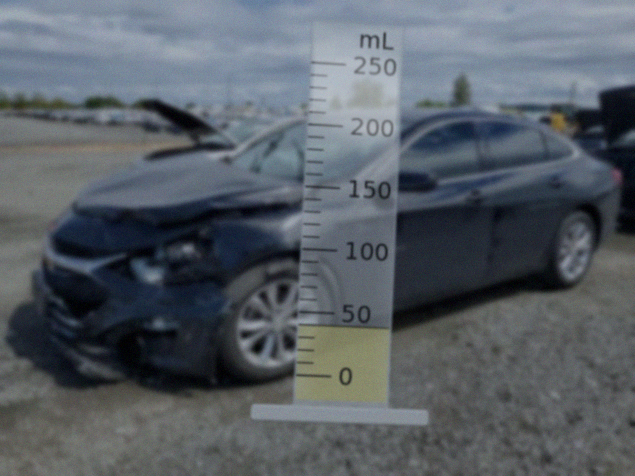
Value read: 40
